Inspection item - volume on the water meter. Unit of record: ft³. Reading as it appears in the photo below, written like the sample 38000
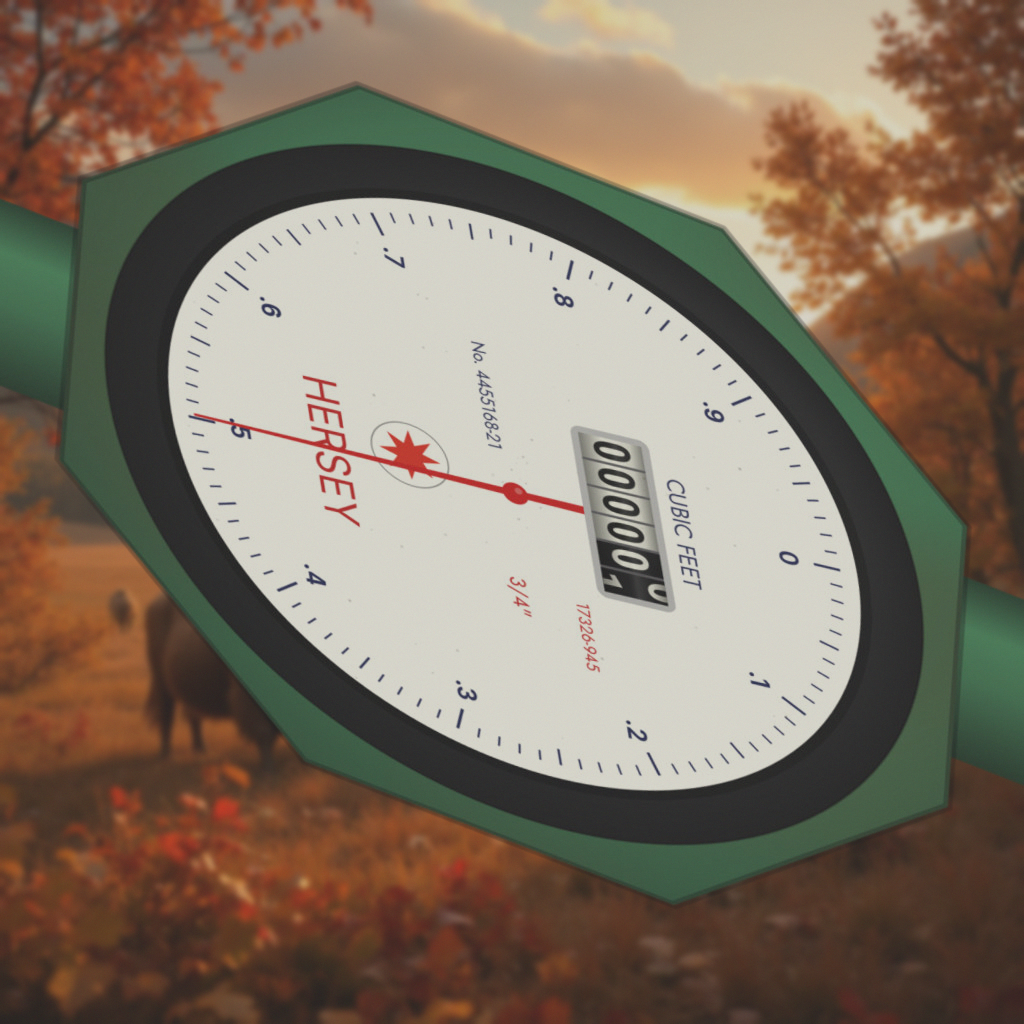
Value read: 0.50
